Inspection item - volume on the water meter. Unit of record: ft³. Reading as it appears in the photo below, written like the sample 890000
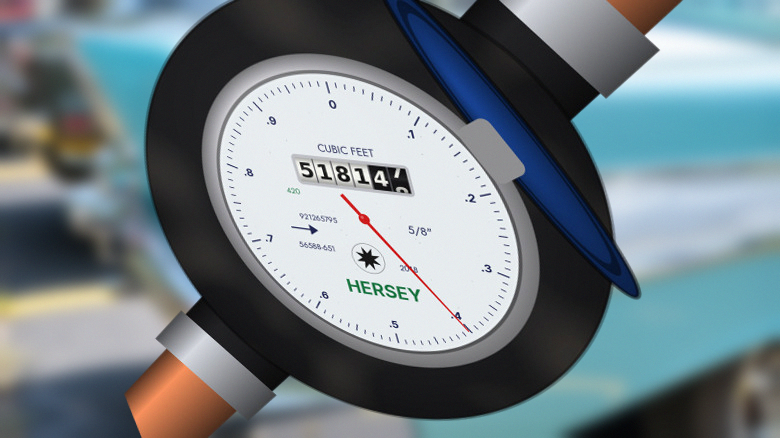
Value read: 518147.40
